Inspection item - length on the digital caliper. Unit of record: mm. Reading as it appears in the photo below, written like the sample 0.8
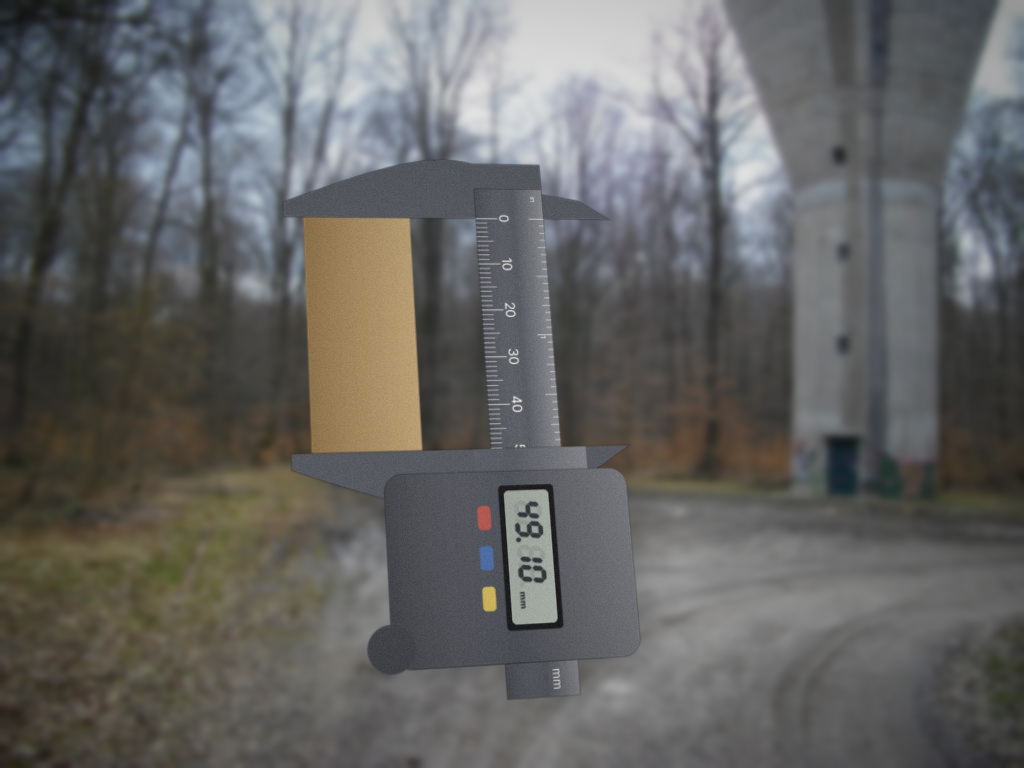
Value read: 49.10
